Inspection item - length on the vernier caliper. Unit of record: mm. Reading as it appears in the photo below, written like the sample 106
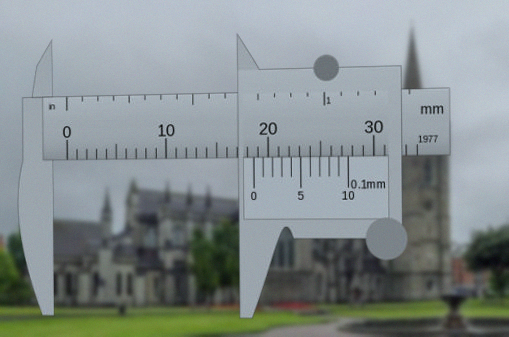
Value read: 18.6
